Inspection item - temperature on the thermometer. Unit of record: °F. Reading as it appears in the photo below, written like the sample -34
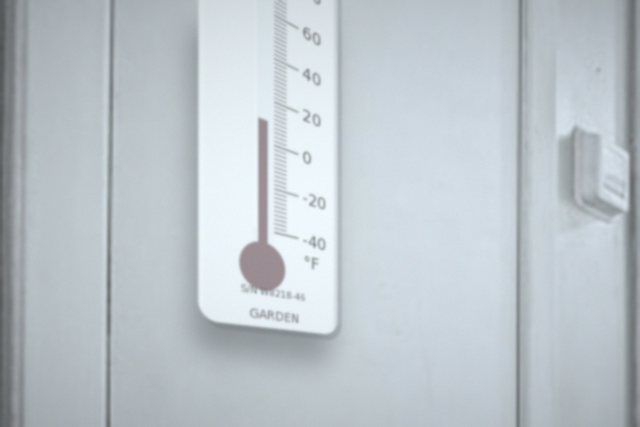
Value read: 10
